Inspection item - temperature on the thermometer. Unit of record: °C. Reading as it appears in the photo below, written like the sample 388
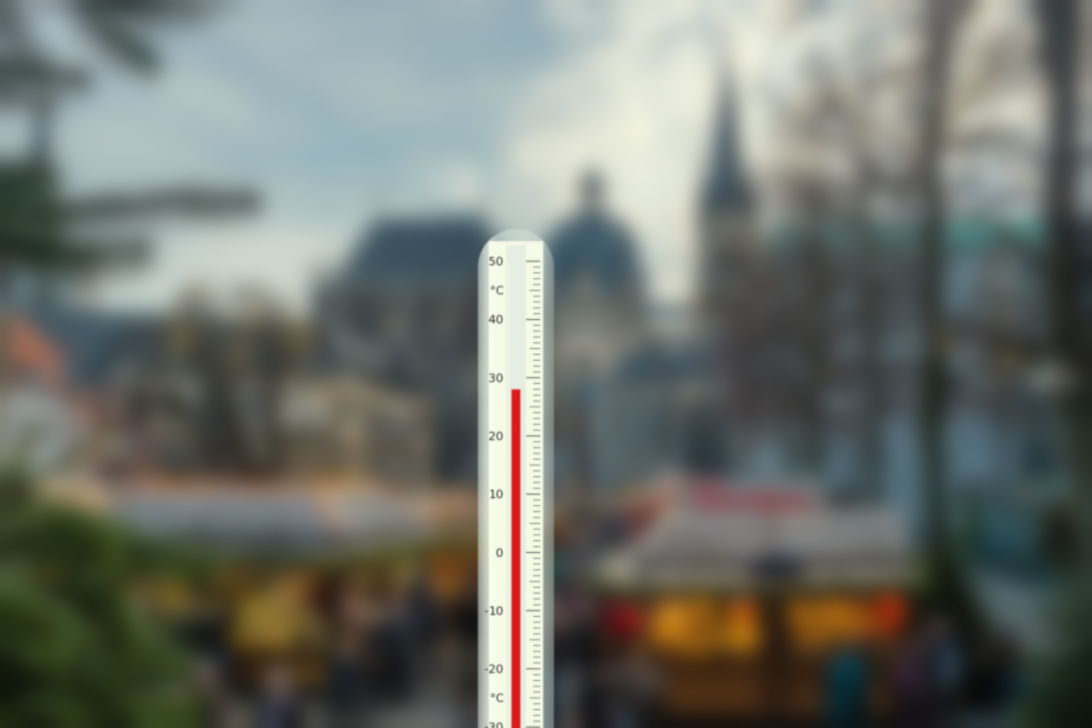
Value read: 28
